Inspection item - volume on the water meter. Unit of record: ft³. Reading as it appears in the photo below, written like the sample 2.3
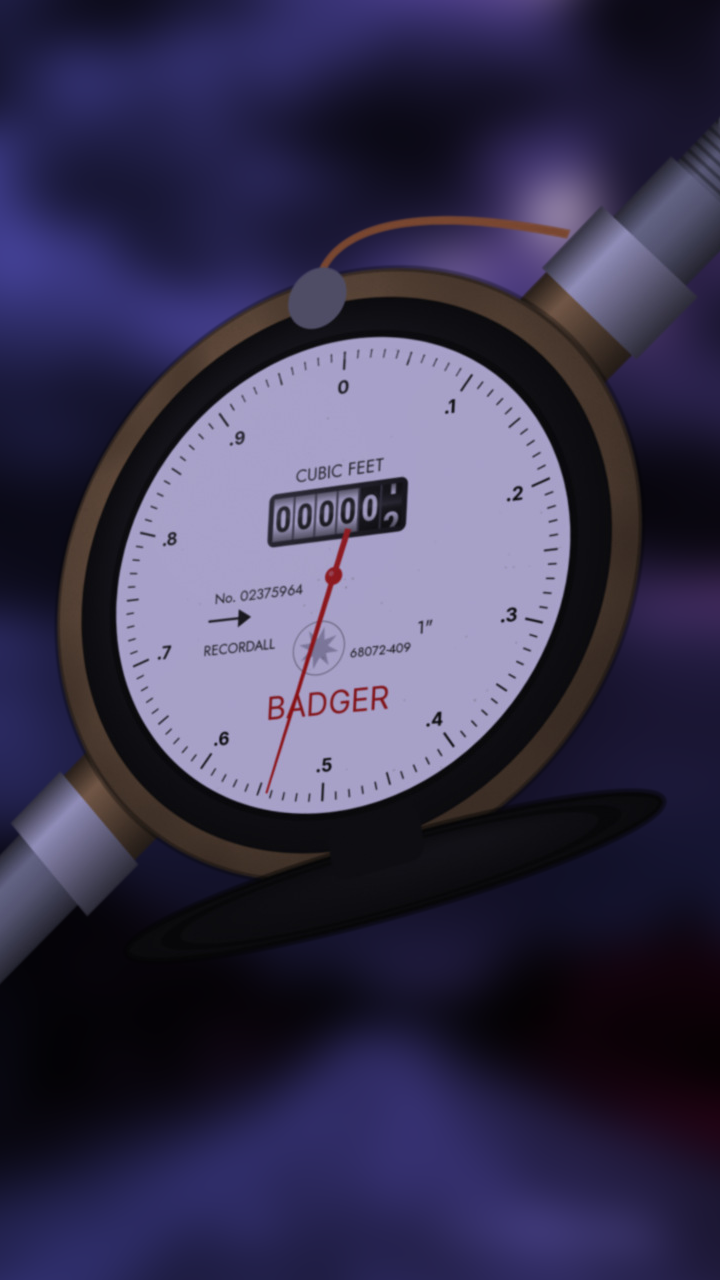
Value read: 1.54
